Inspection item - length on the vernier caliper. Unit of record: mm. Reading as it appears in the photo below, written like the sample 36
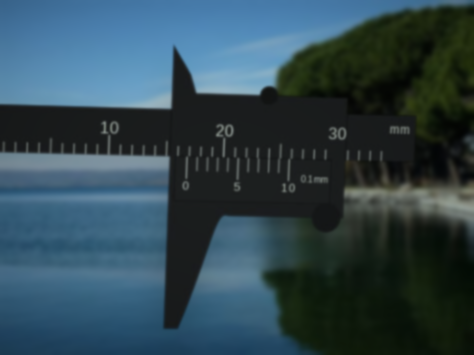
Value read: 16.8
